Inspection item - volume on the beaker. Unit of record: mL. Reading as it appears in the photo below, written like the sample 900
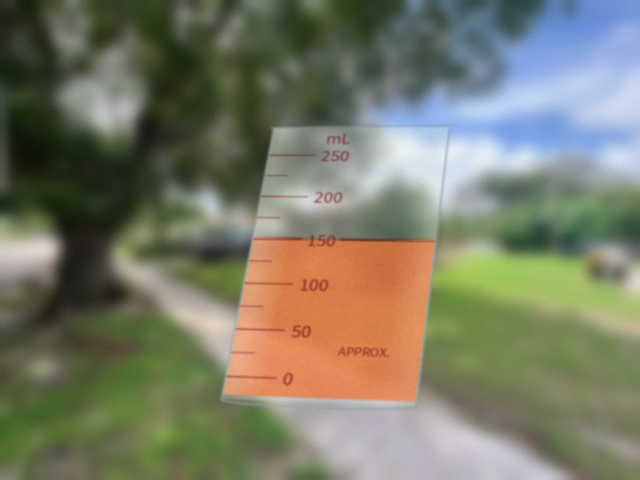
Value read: 150
